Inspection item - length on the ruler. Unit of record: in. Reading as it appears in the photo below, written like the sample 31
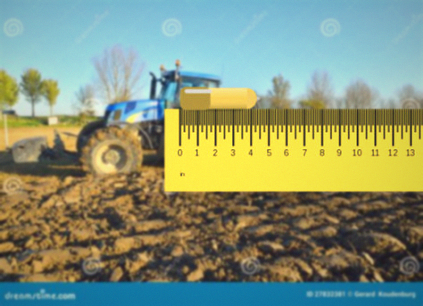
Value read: 4.5
